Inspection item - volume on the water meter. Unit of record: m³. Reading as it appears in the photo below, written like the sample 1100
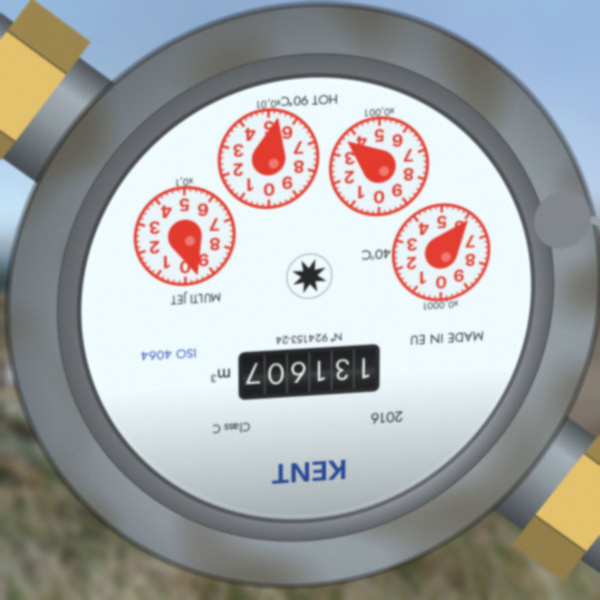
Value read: 131606.9536
